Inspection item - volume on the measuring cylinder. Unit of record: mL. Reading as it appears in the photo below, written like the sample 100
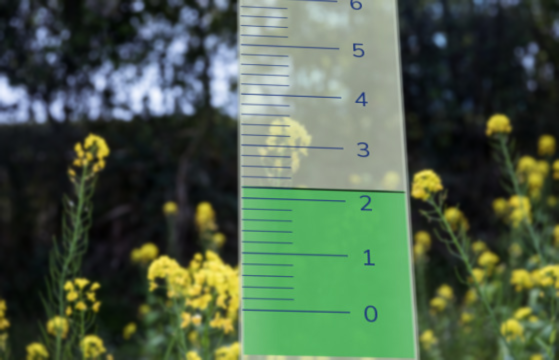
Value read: 2.2
